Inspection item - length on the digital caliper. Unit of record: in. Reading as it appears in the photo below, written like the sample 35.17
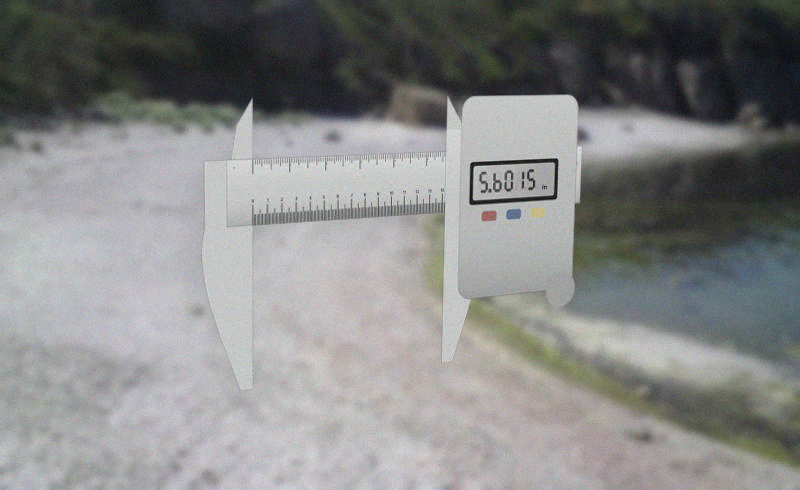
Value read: 5.6015
